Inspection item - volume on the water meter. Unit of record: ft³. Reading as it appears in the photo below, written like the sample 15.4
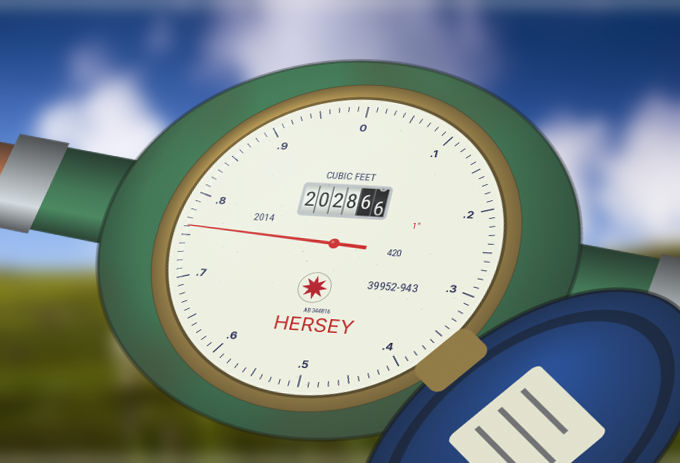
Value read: 202865.76
